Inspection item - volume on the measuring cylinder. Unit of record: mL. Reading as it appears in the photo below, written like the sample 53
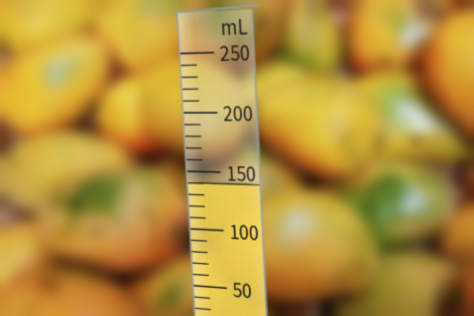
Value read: 140
